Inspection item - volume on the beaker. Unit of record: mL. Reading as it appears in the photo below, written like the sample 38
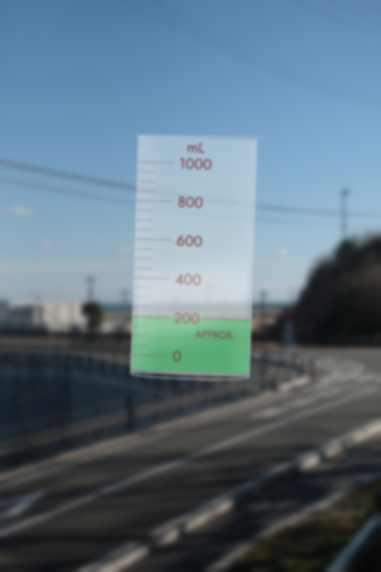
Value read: 200
